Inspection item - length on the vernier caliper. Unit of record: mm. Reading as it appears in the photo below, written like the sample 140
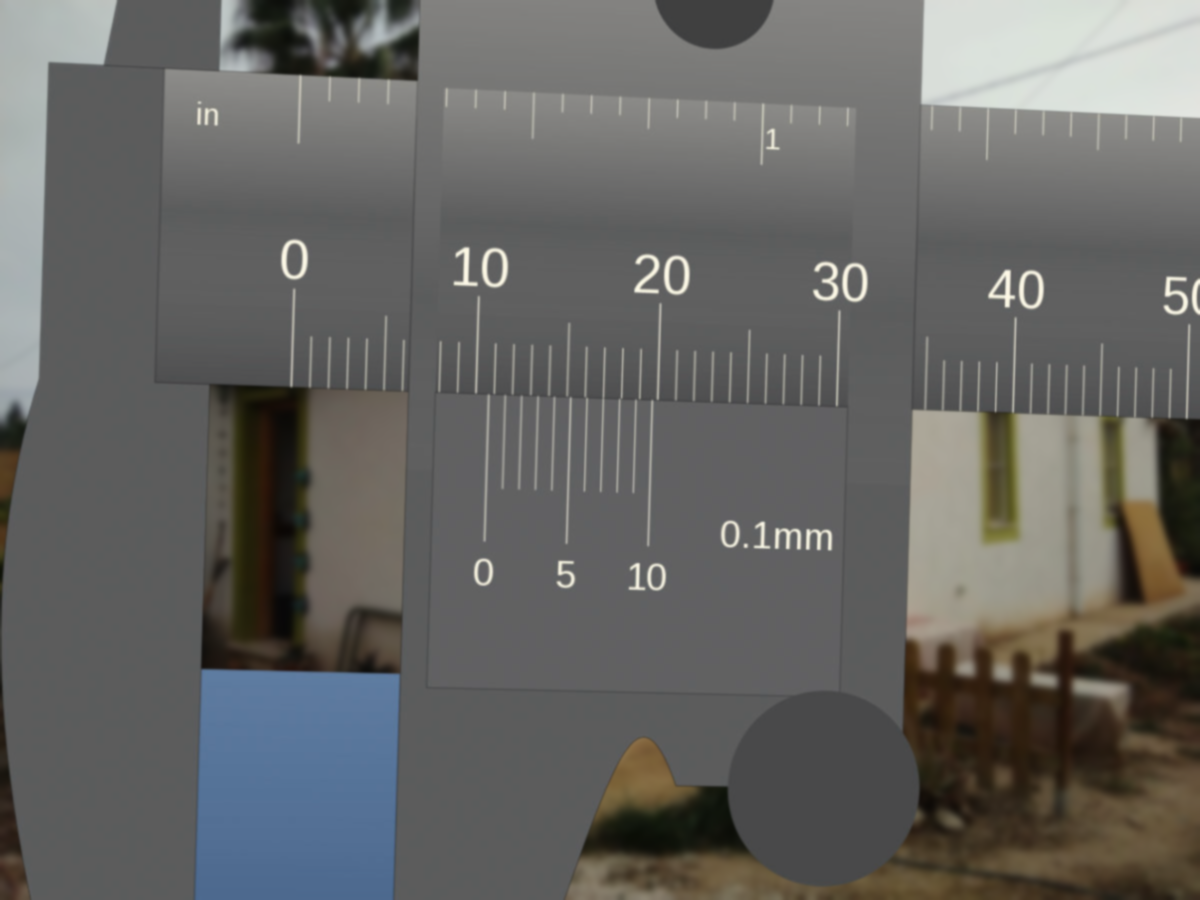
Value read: 10.7
